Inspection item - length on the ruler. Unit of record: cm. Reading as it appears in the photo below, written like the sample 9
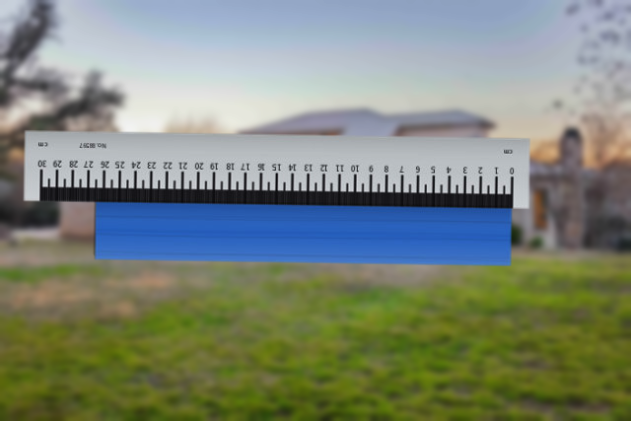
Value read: 26.5
